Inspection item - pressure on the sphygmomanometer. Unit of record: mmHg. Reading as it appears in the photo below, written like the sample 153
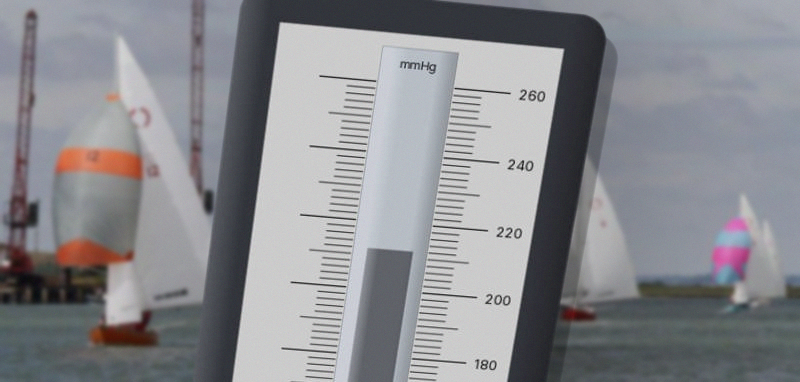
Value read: 212
